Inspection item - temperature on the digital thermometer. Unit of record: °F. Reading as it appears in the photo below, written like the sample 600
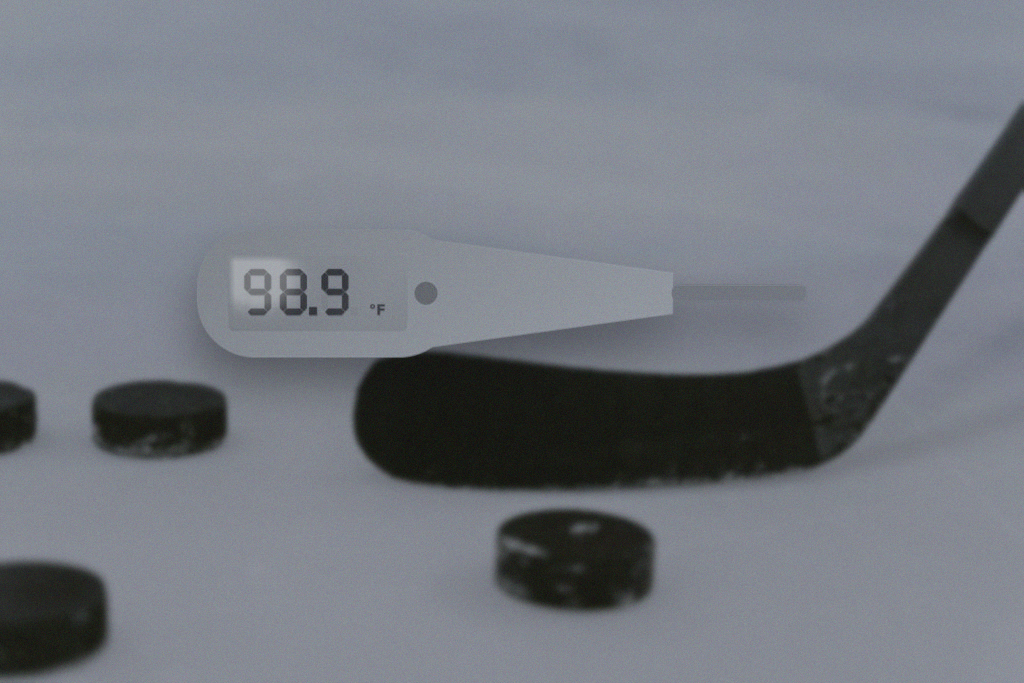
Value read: 98.9
